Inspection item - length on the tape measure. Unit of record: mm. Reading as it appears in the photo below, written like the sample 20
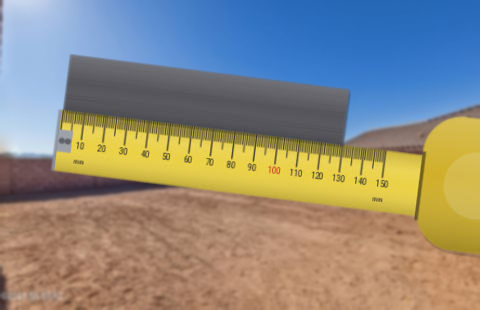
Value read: 130
